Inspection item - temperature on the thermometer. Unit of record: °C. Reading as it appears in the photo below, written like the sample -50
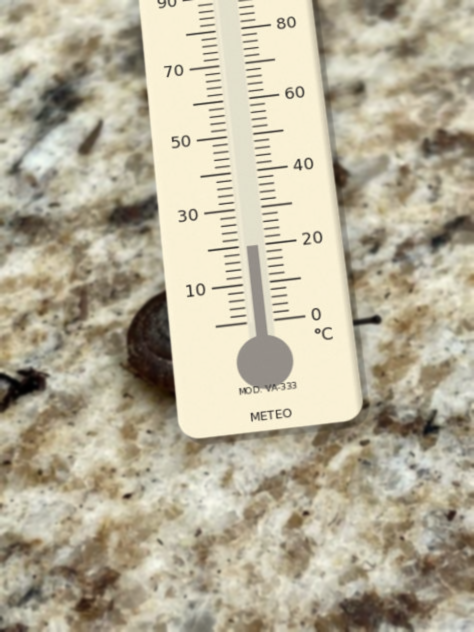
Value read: 20
